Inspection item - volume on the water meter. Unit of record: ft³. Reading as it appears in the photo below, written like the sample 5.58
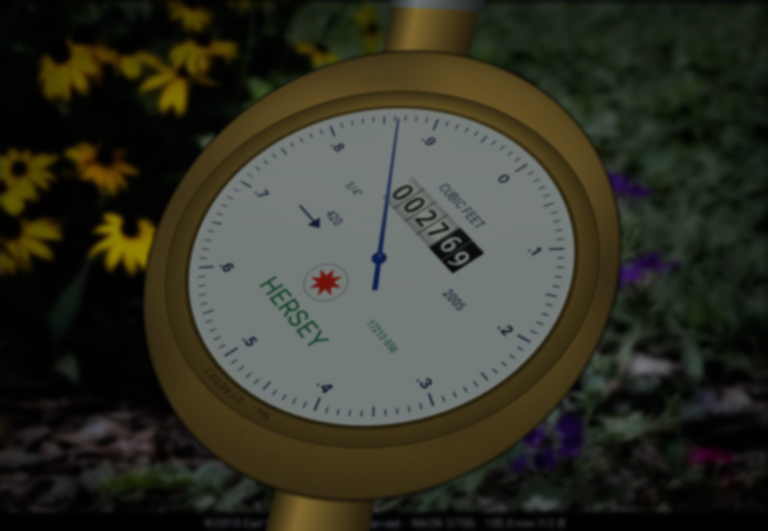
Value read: 2768.86
